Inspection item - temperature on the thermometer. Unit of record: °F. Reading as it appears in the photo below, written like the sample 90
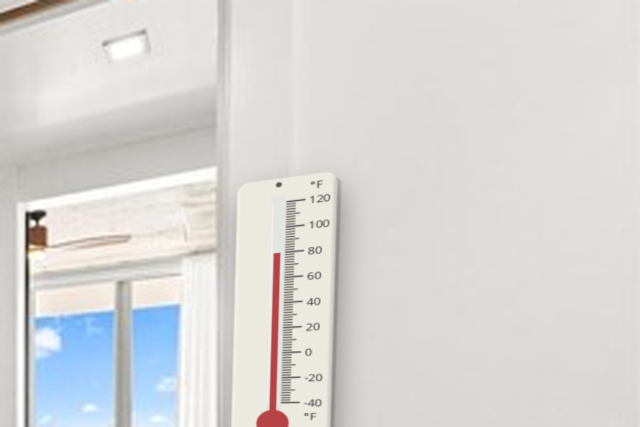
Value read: 80
